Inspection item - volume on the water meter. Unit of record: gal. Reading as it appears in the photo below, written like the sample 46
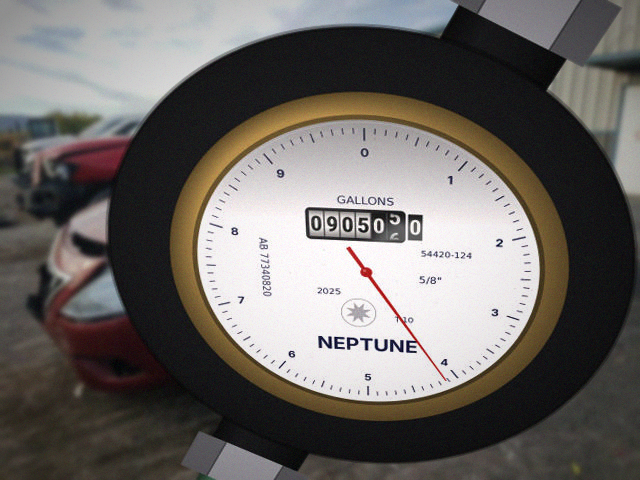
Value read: 905054.1
